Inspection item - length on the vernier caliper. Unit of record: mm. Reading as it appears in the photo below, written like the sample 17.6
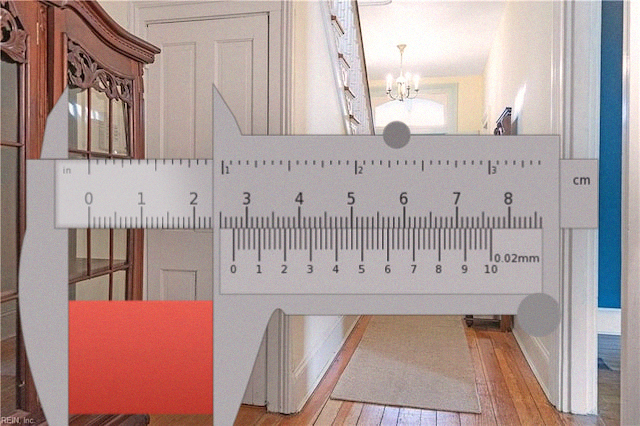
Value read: 27.5
